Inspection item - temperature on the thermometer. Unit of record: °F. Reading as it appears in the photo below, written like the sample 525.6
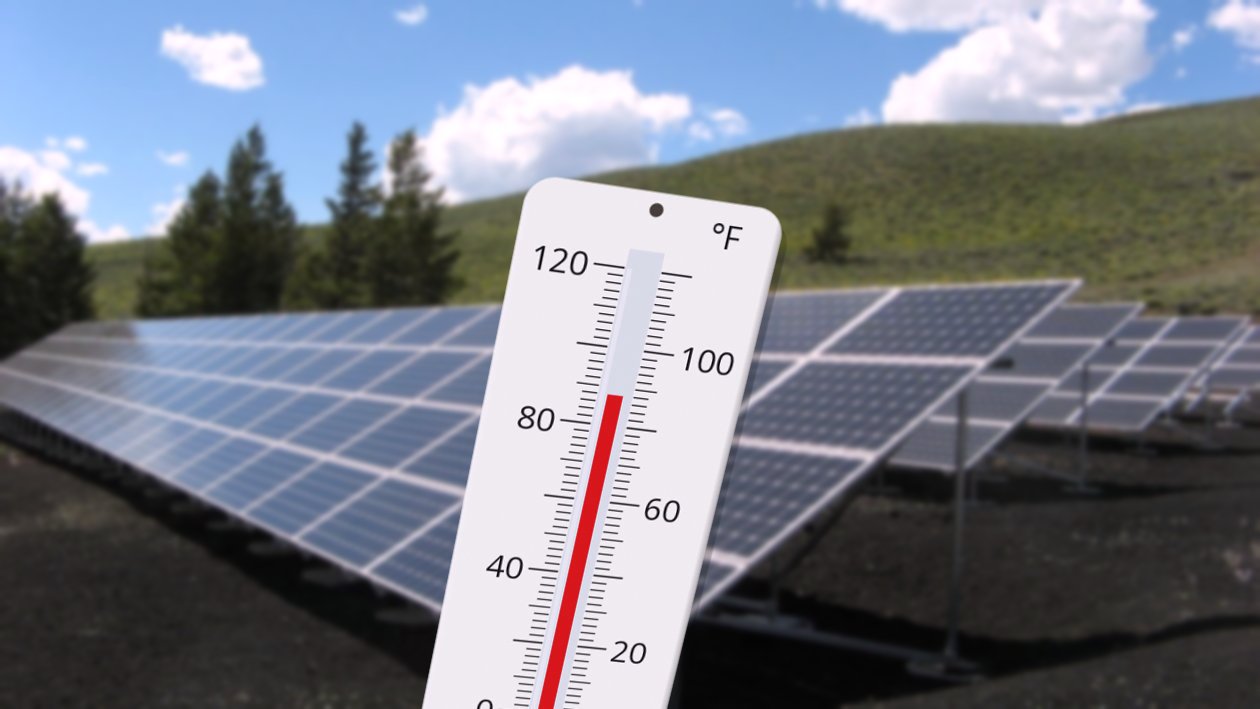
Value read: 88
